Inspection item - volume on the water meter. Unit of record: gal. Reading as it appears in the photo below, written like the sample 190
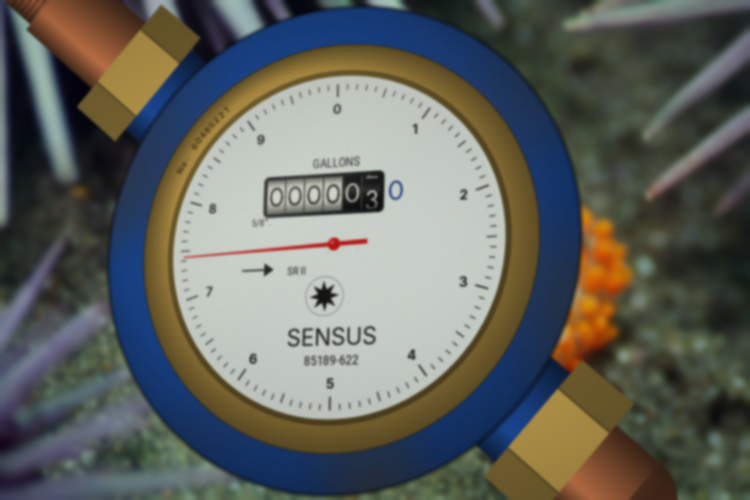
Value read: 27.4
